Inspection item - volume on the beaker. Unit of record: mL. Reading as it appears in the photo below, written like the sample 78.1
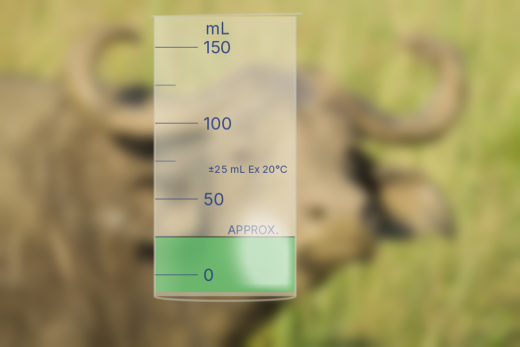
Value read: 25
